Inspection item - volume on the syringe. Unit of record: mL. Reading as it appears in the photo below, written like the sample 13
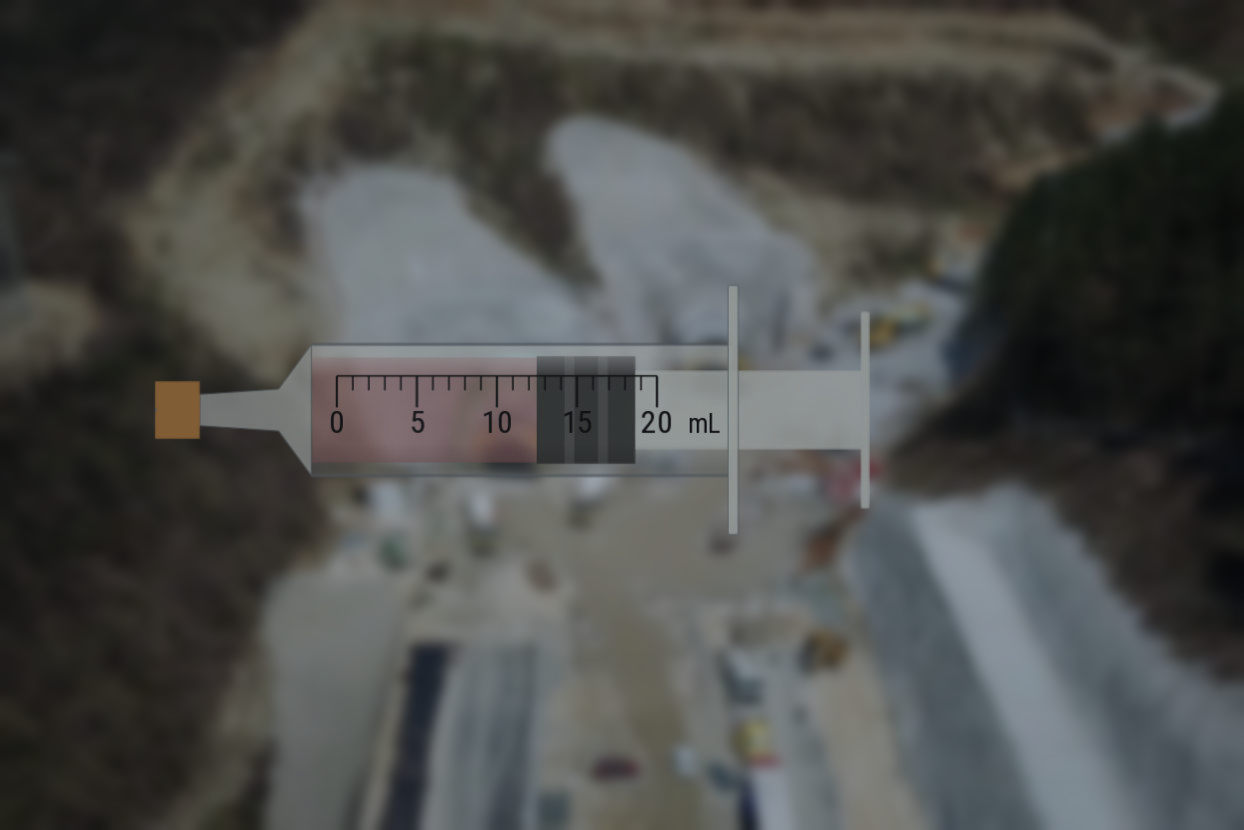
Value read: 12.5
